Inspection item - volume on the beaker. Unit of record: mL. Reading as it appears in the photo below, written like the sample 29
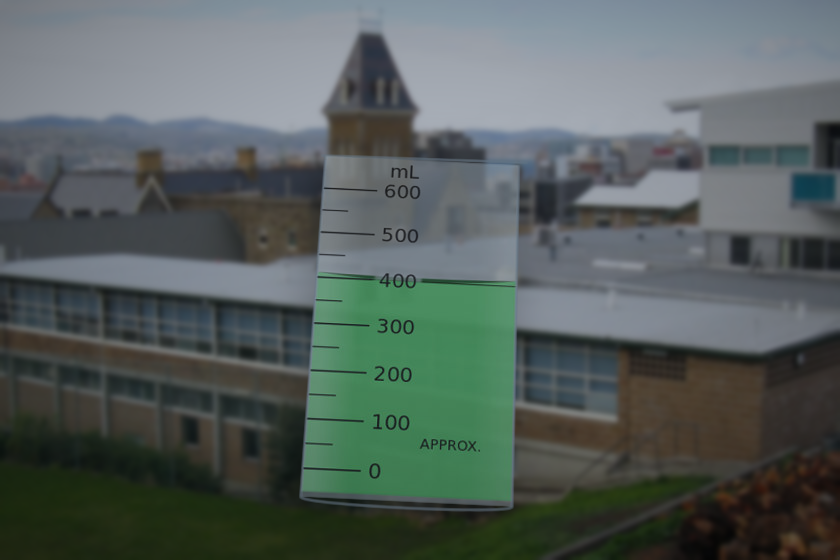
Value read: 400
